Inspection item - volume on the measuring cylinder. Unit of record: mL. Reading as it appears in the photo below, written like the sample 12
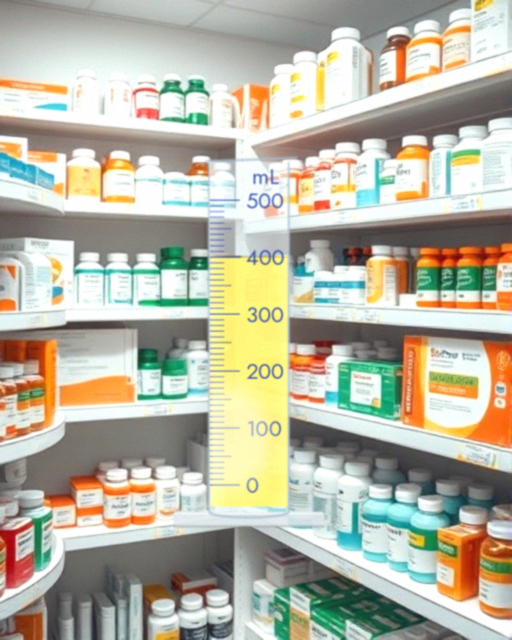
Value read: 400
